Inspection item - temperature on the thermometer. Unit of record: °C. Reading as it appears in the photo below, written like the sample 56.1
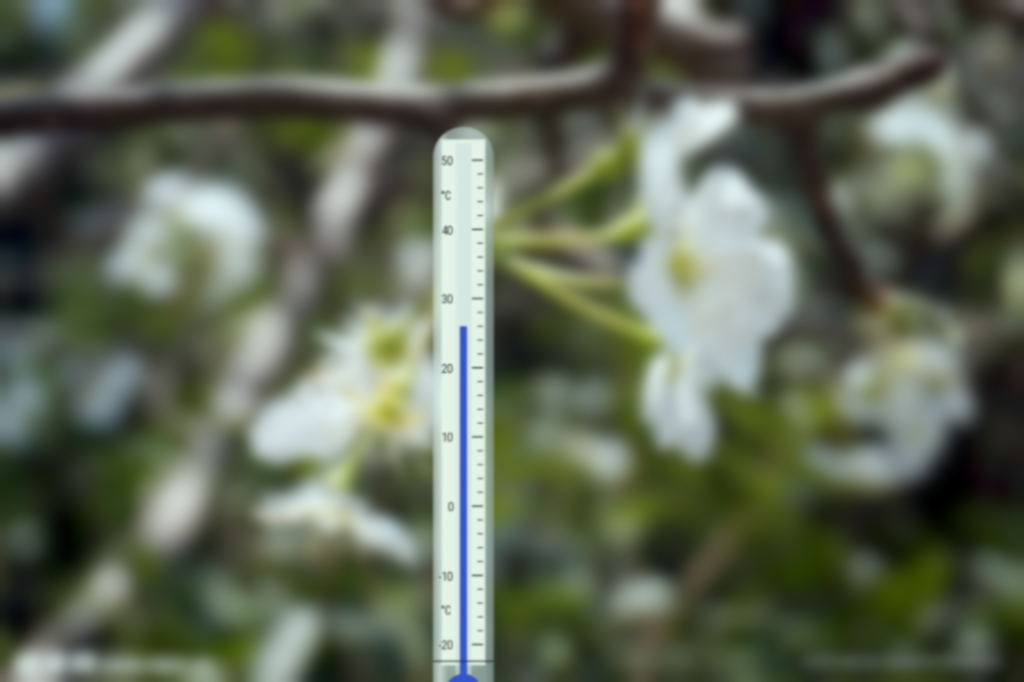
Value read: 26
